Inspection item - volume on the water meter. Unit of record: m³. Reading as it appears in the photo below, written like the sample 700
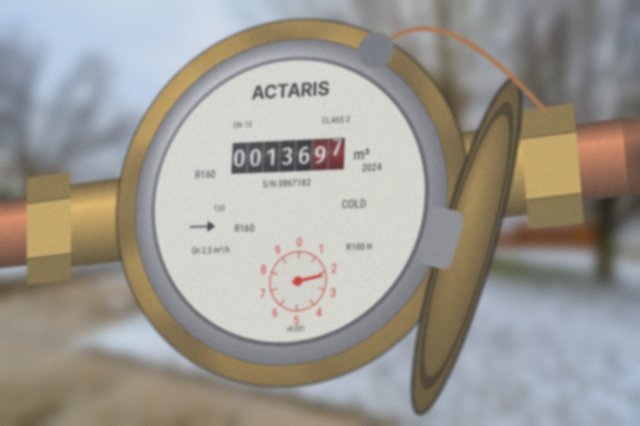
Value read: 136.972
